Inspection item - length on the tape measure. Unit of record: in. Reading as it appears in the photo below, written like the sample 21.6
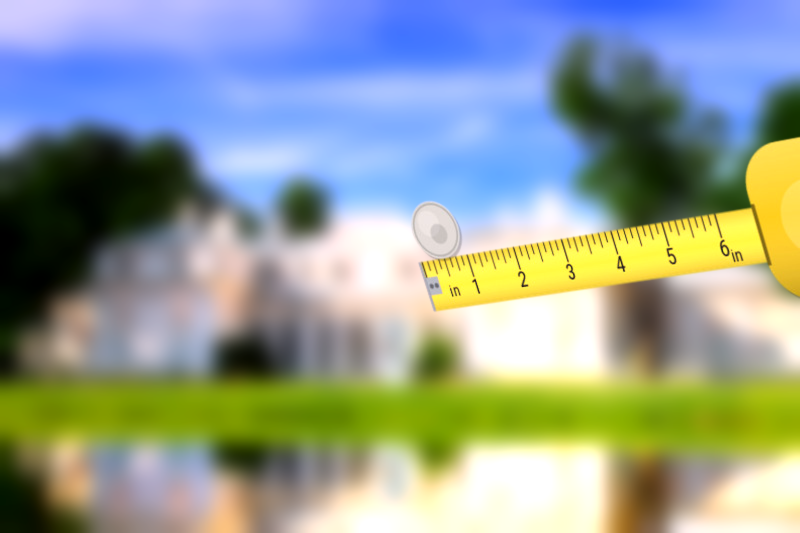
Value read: 1
